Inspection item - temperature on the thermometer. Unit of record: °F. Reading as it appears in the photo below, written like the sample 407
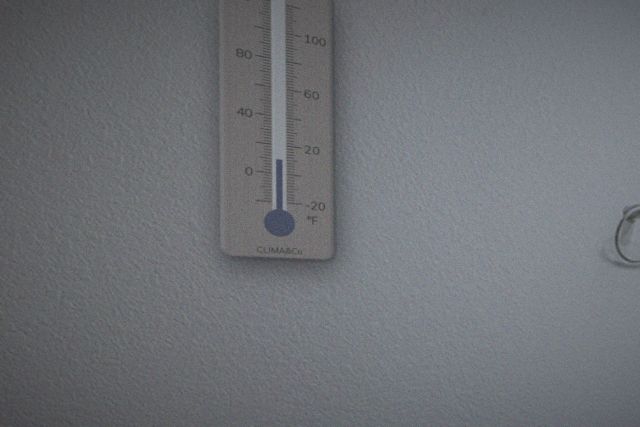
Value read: 10
